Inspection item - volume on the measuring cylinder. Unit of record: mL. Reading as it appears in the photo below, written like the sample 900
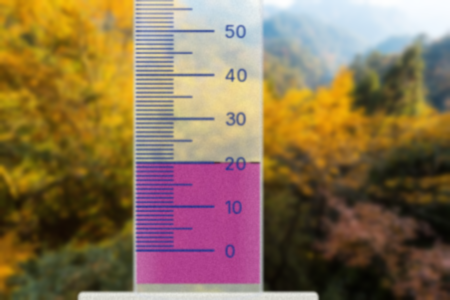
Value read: 20
